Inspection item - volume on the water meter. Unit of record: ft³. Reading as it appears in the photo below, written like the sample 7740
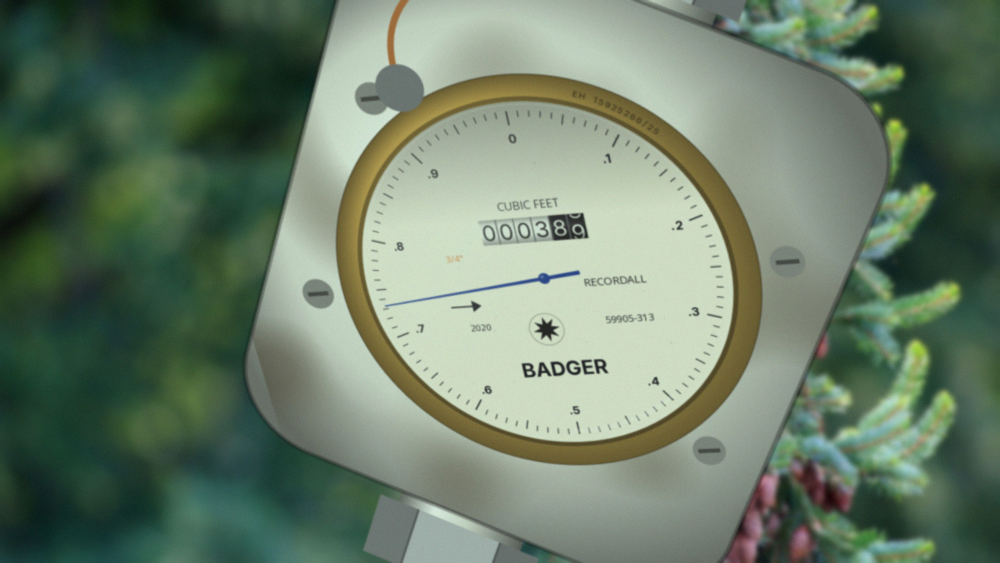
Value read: 388.73
